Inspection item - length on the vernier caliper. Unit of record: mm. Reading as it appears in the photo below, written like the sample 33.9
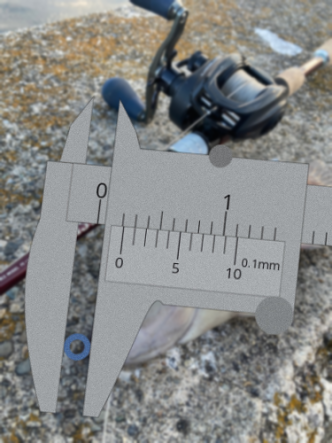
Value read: 2.1
